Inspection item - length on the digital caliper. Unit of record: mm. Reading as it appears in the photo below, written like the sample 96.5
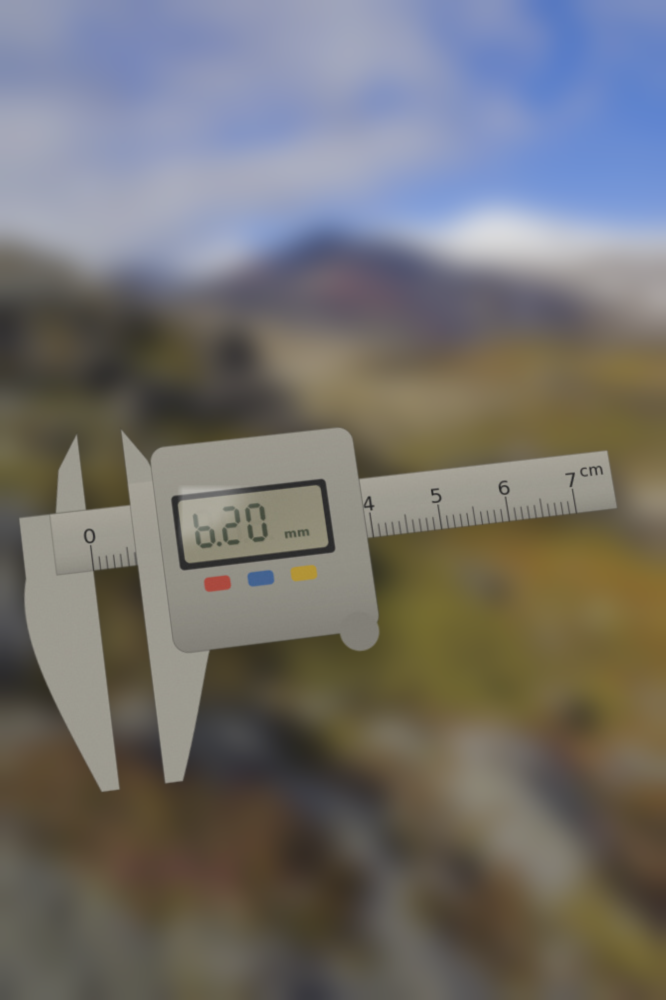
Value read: 6.20
